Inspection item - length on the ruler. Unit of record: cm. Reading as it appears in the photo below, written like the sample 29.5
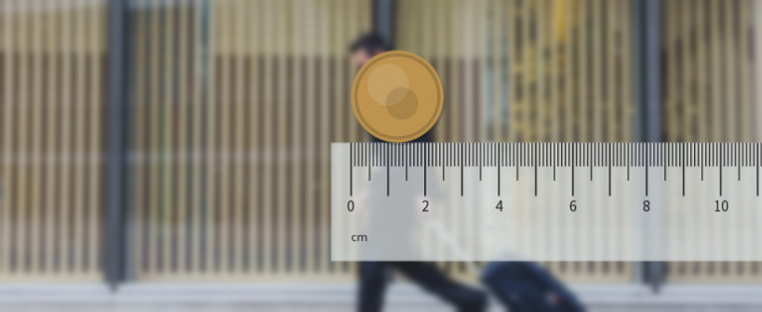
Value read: 2.5
